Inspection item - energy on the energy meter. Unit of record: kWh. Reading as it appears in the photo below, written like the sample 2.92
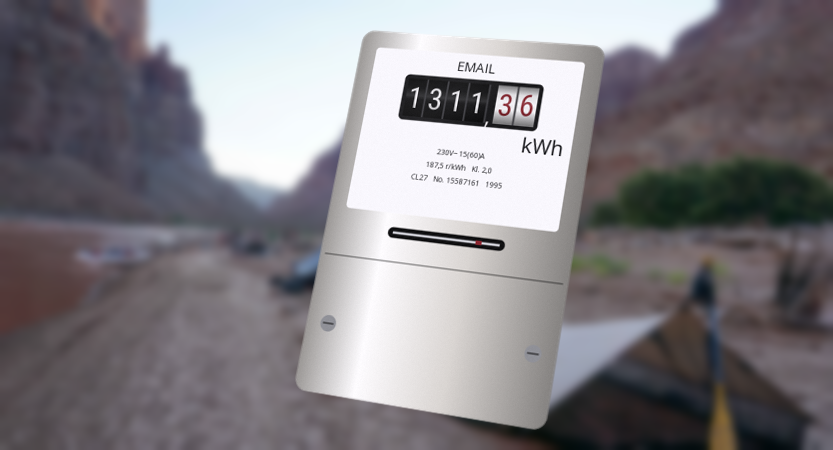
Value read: 1311.36
